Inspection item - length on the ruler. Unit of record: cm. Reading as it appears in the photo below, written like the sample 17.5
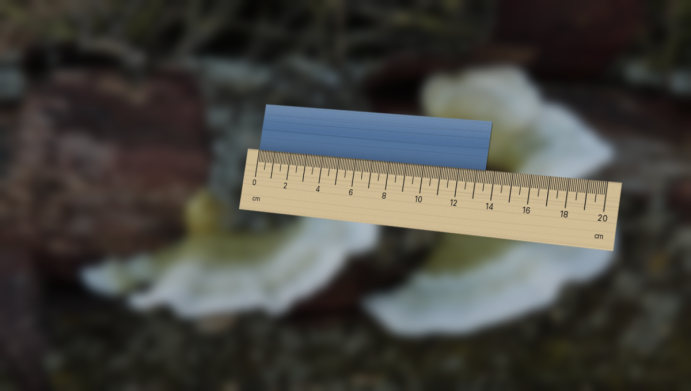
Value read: 13.5
